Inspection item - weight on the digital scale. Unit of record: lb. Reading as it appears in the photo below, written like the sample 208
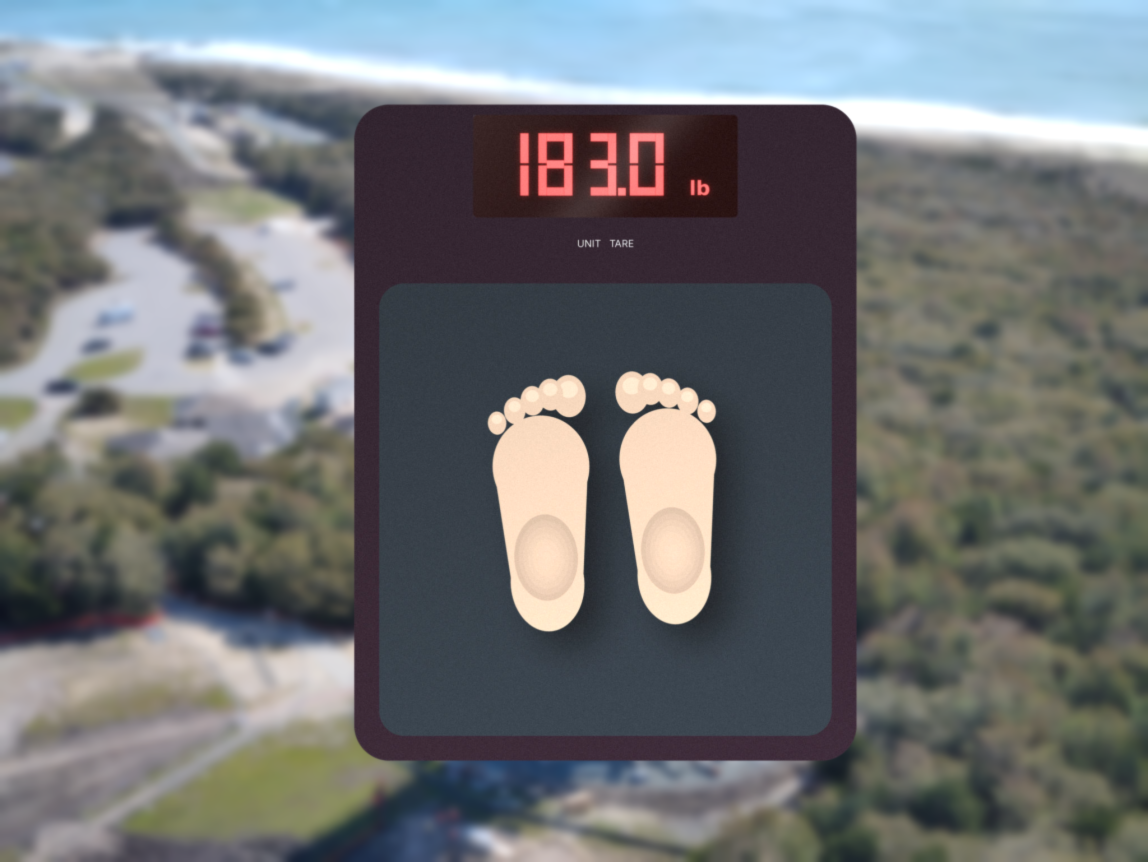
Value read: 183.0
